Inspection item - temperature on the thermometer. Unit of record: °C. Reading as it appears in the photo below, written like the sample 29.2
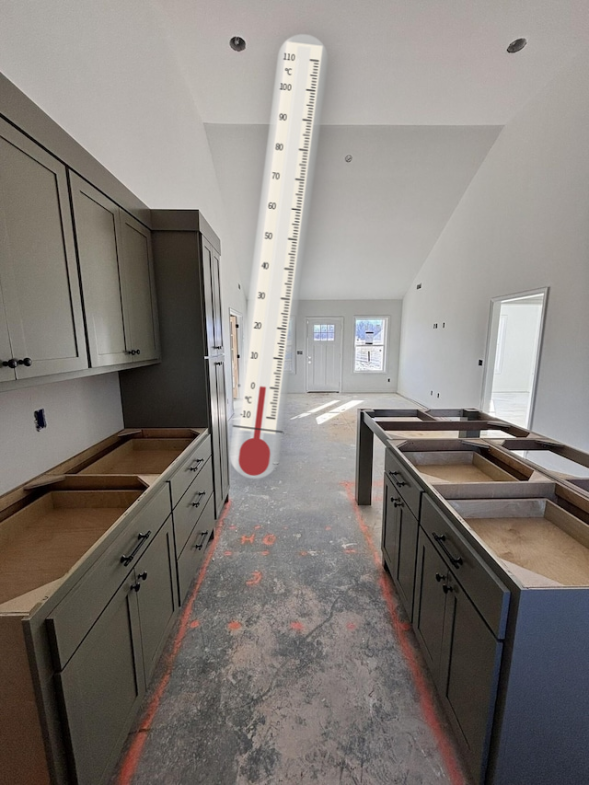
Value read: 0
